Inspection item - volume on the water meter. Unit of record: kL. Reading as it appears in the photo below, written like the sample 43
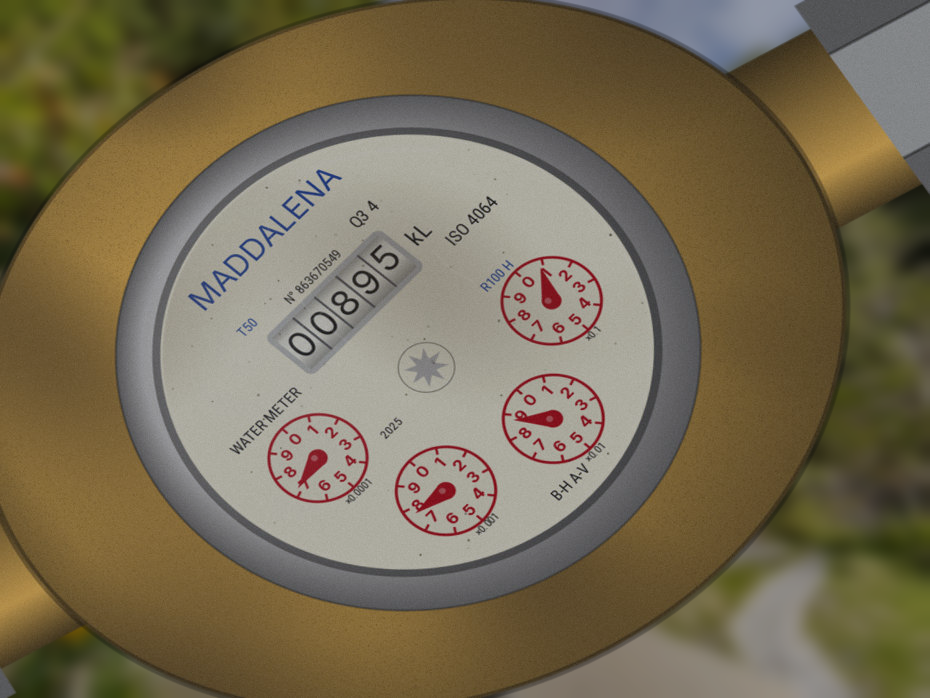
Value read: 895.0877
